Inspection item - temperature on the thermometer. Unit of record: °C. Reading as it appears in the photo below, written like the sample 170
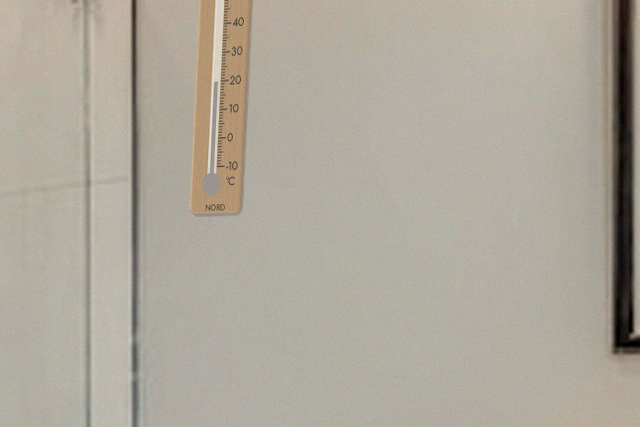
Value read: 20
